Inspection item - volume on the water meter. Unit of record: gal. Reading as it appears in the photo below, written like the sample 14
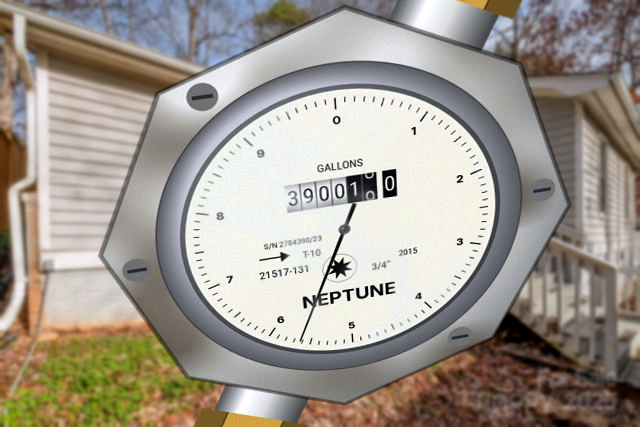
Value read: 3900185.6
